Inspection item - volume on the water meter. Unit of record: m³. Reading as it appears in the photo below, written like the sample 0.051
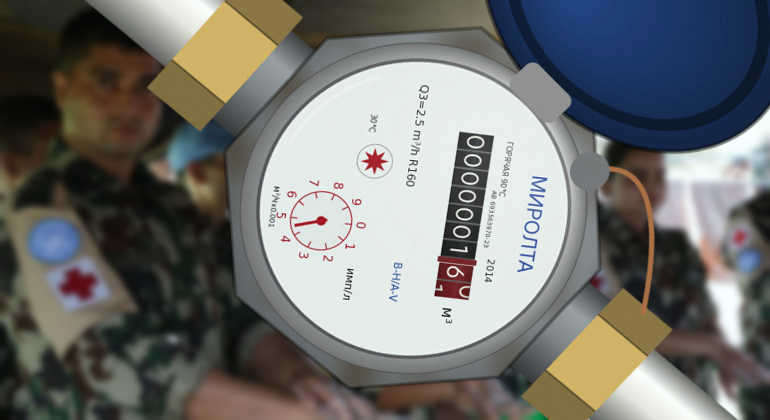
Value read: 1.604
